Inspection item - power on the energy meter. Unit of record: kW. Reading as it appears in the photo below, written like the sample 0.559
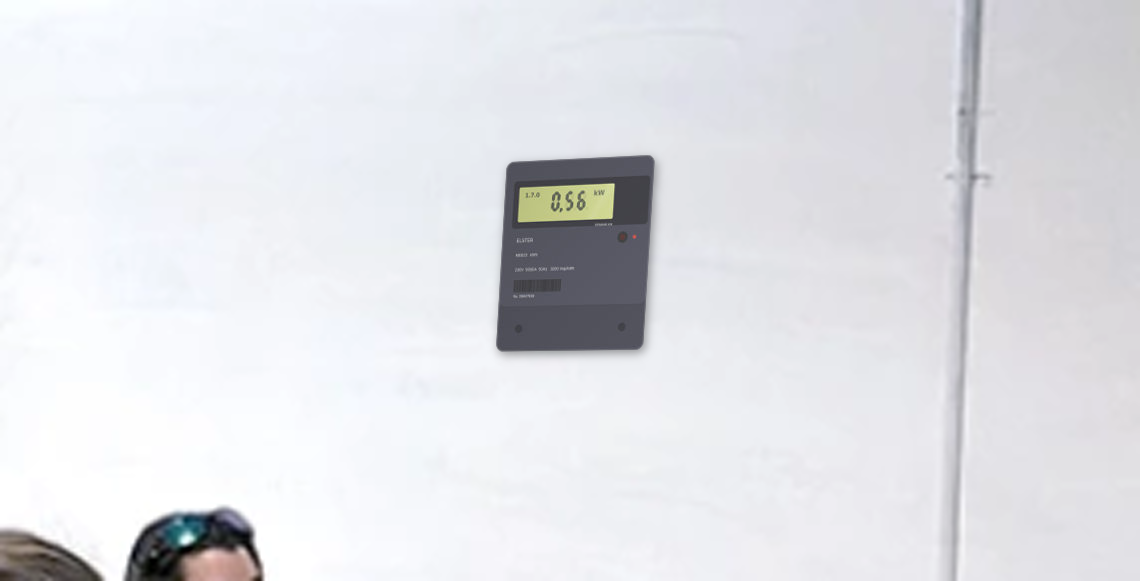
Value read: 0.56
